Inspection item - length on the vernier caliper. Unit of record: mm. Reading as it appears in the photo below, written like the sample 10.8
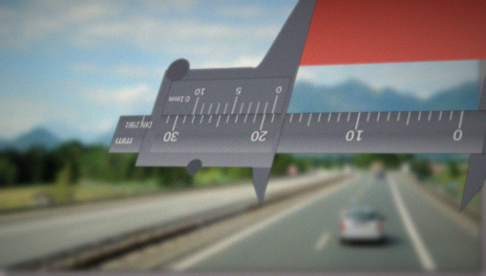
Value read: 19.2
